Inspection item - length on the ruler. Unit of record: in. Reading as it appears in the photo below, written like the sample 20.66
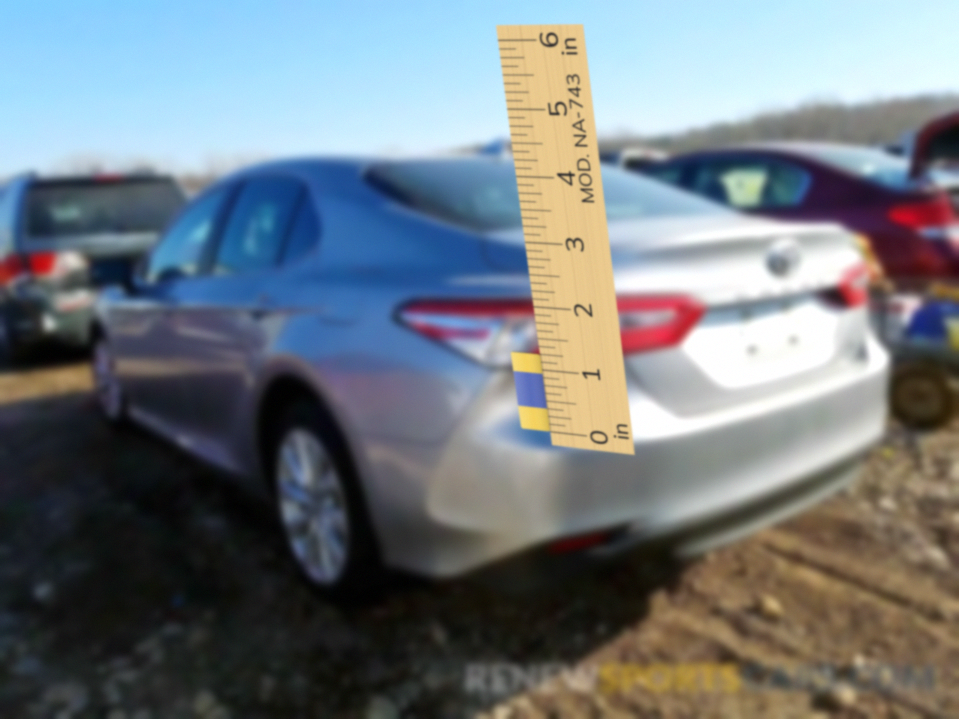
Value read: 1.25
